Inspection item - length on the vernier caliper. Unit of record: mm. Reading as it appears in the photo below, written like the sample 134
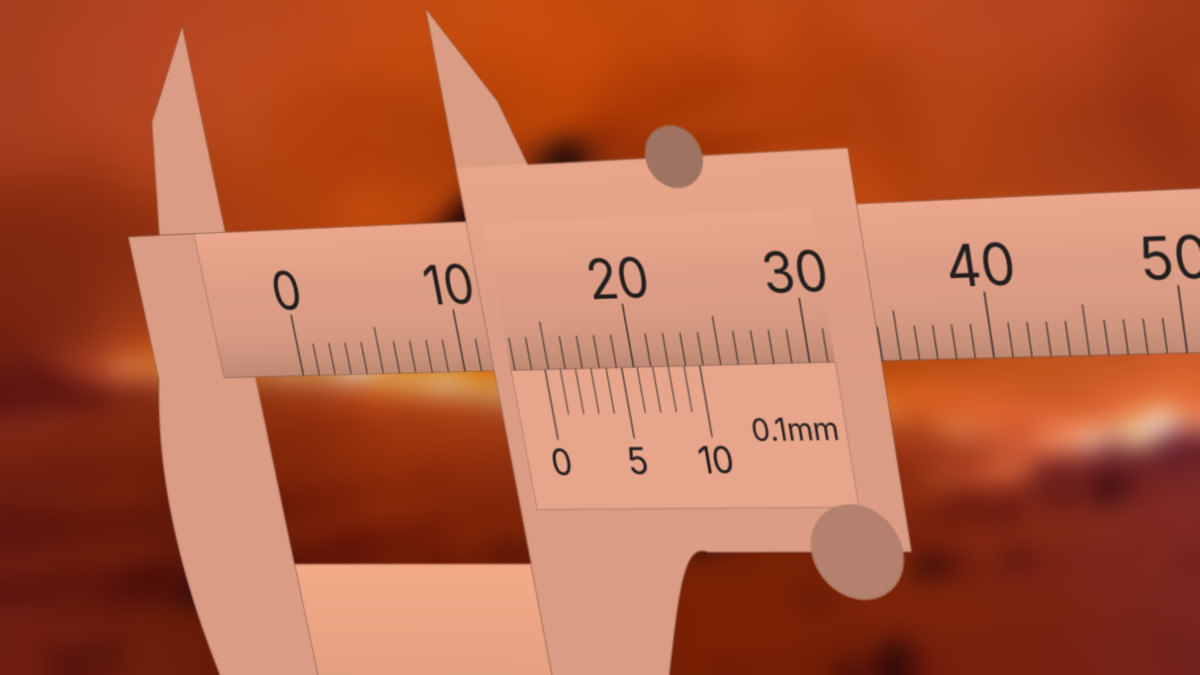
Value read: 14.8
